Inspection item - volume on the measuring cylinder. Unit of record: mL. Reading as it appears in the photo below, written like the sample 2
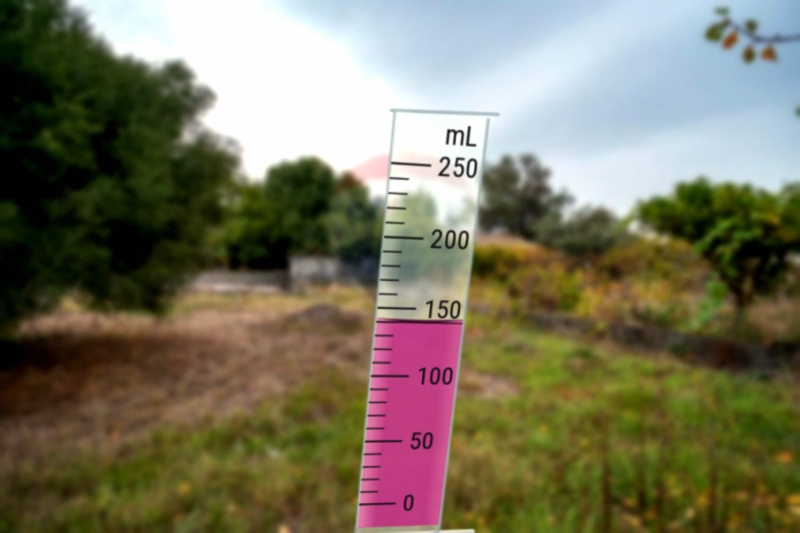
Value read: 140
